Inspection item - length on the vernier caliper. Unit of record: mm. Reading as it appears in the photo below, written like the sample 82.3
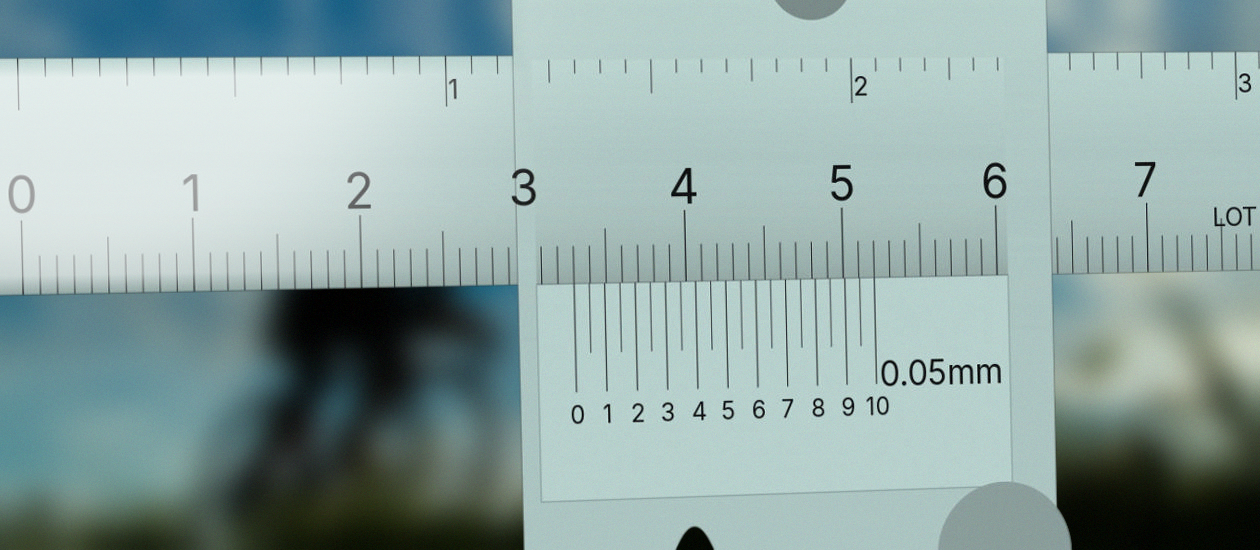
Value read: 33.0
